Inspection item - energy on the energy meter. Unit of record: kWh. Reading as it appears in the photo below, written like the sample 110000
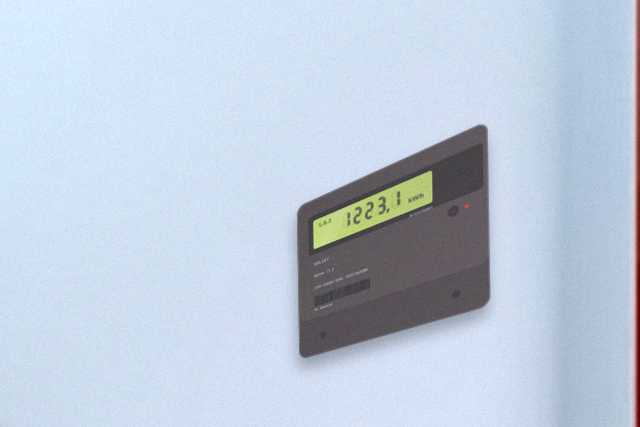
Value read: 1223.1
